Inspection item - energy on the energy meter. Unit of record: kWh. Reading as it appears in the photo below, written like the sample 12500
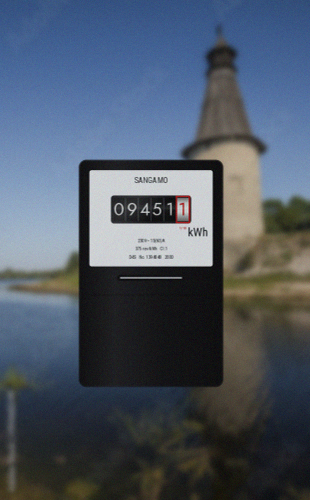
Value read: 9451.1
